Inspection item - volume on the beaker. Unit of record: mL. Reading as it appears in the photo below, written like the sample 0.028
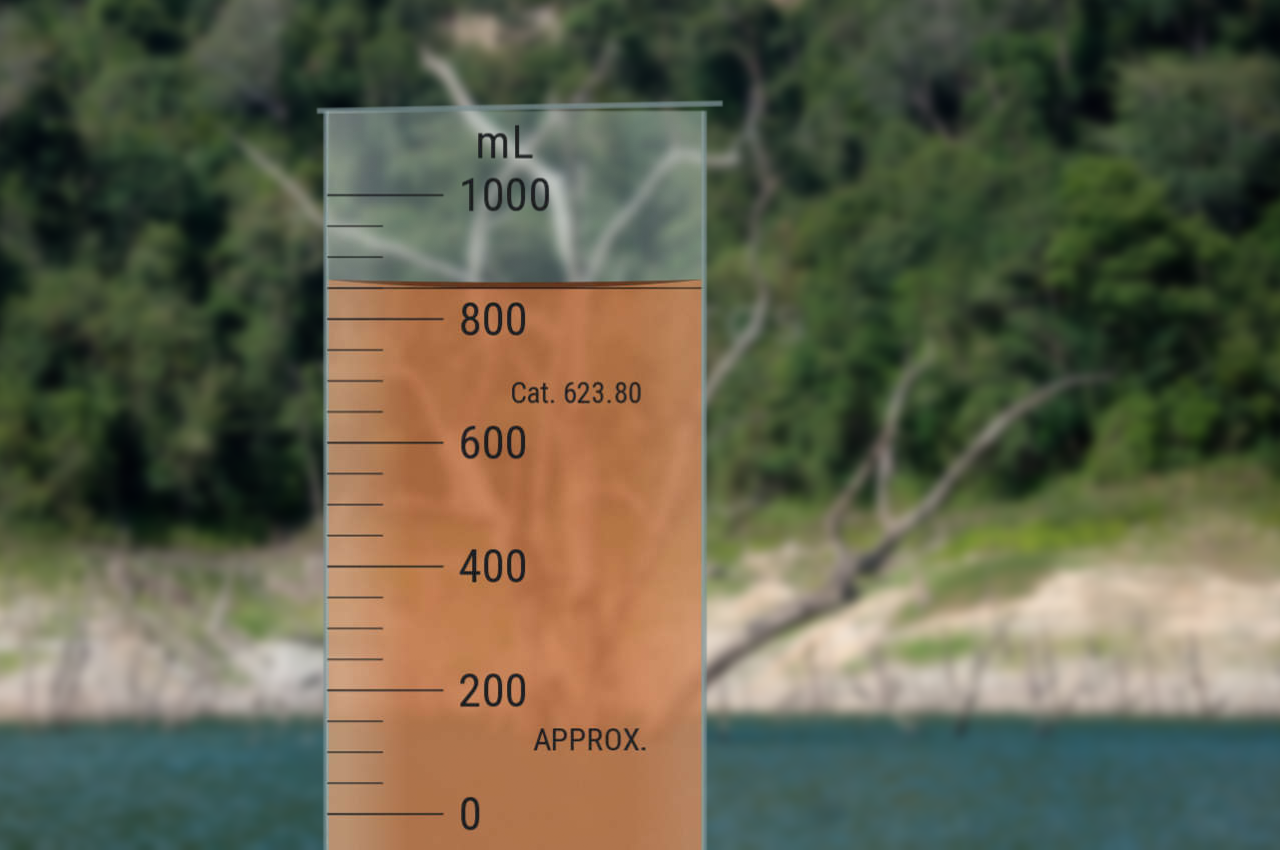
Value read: 850
